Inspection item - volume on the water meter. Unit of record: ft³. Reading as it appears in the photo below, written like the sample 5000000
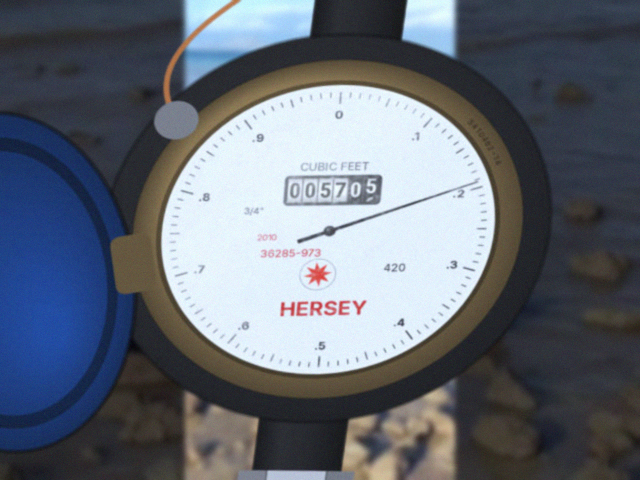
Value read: 5705.19
